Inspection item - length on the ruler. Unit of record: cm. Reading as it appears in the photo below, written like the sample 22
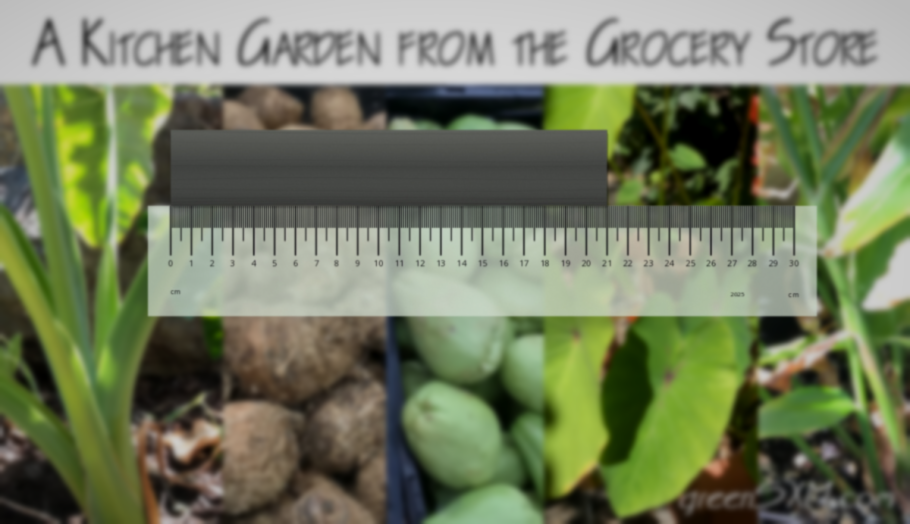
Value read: 21
